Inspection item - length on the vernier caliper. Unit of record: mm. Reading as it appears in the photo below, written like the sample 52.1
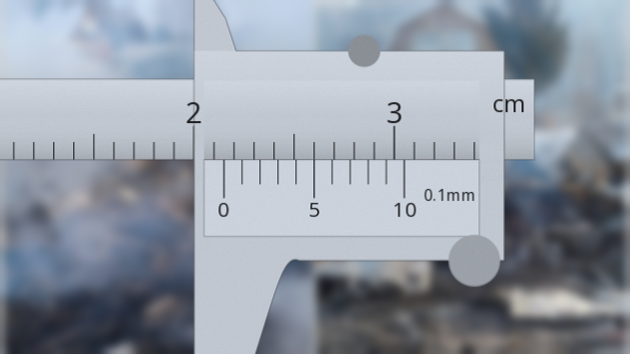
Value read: 21.5
